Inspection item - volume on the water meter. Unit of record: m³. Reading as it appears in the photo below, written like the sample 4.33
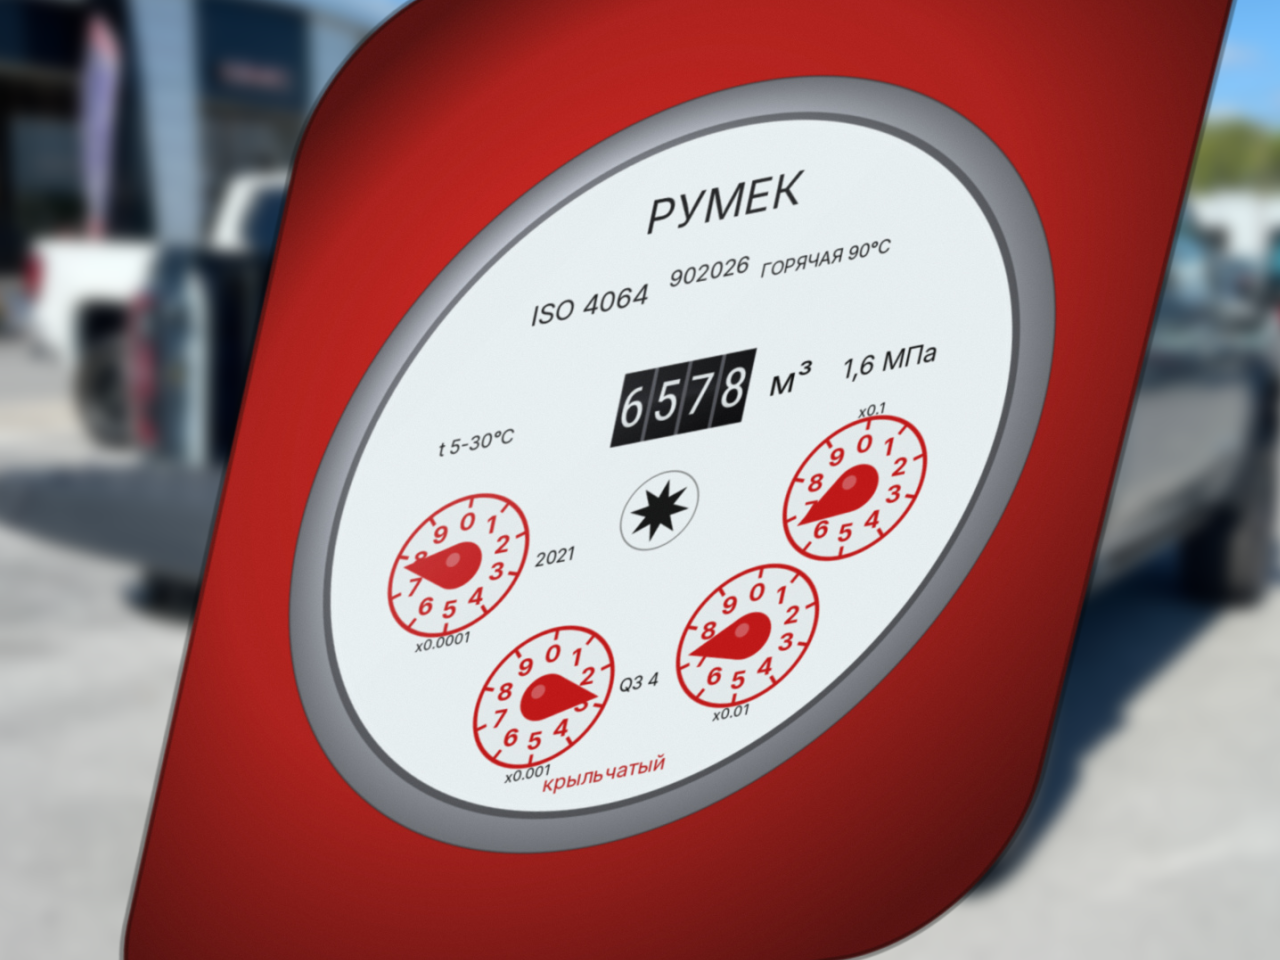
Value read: 6578.6727
